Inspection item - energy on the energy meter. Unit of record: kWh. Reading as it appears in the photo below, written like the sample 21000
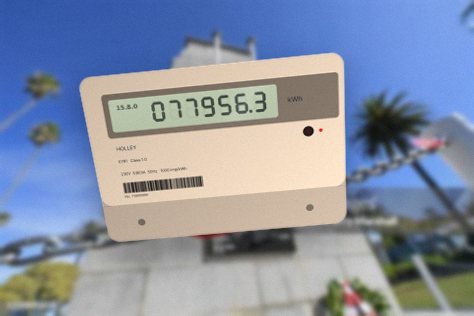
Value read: 77956.3
